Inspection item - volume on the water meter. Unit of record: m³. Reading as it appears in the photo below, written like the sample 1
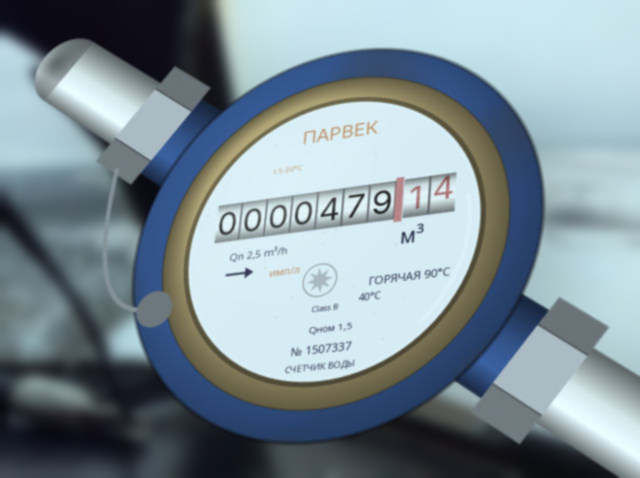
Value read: 479.14
